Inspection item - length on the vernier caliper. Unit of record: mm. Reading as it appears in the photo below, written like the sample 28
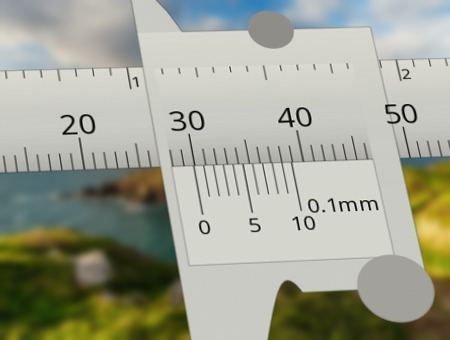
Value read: 29.9
